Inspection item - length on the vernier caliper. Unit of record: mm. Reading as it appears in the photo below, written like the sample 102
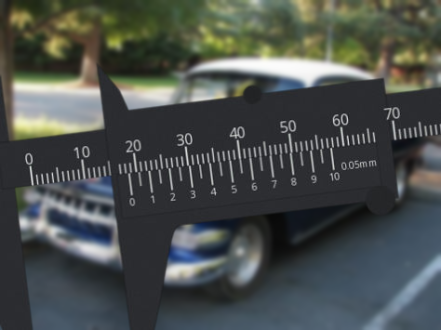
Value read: 18.6
